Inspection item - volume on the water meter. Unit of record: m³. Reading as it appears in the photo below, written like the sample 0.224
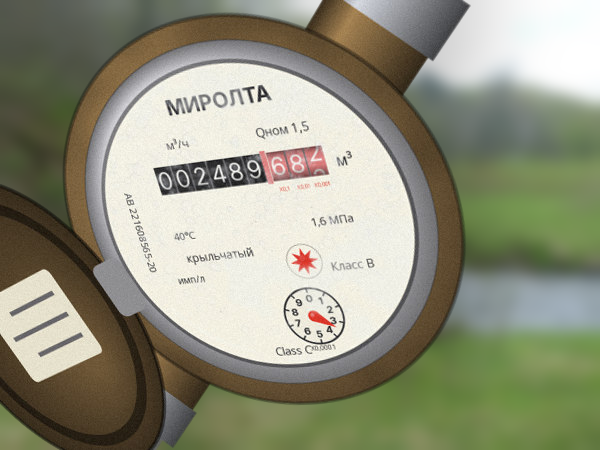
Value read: 2489.6823
